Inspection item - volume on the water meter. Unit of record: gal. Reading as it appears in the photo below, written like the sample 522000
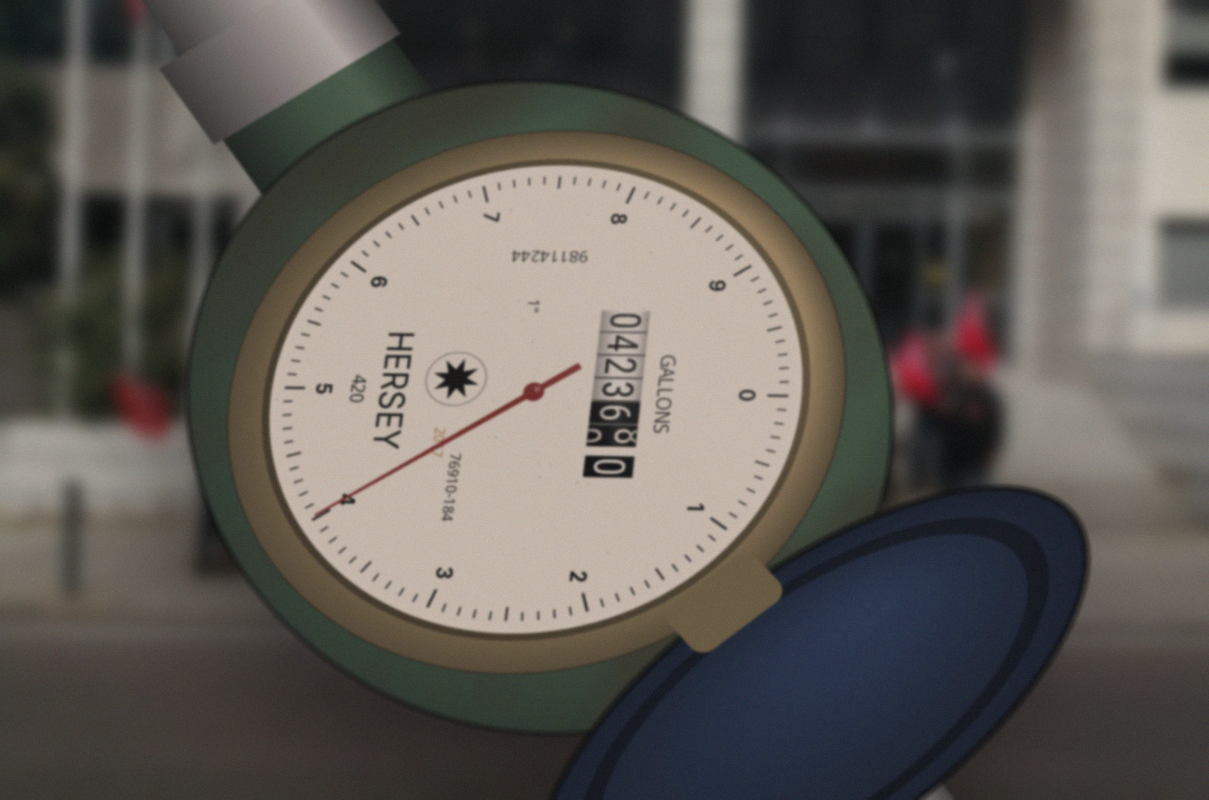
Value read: 423684.0
